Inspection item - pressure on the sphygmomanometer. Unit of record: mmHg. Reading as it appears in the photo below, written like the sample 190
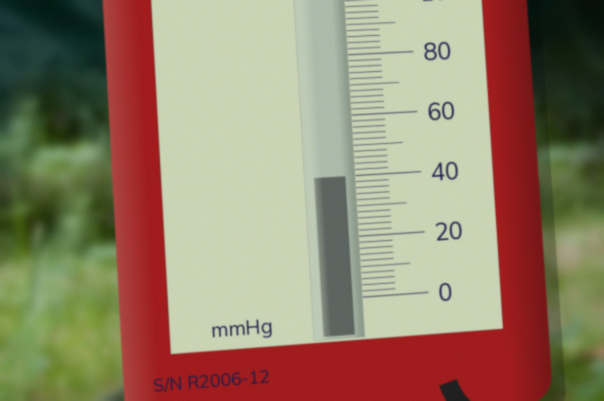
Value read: 40
